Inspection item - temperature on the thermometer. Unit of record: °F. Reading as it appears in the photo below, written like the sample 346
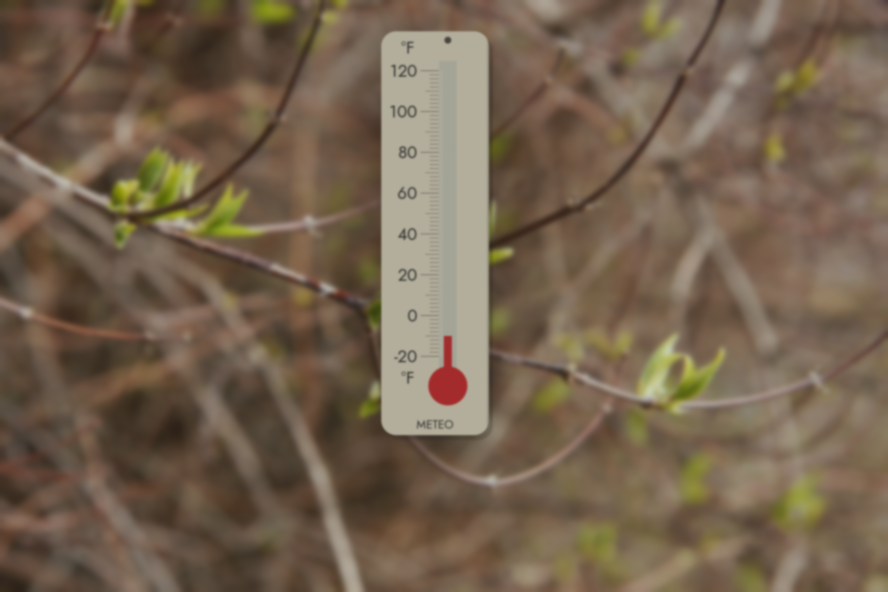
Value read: -10
